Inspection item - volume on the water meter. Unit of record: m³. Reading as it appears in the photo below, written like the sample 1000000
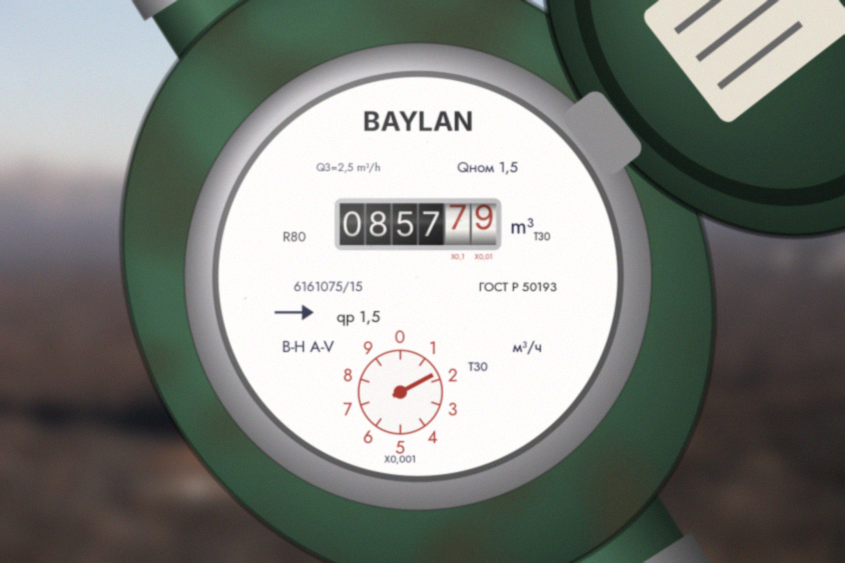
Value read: 857.791
